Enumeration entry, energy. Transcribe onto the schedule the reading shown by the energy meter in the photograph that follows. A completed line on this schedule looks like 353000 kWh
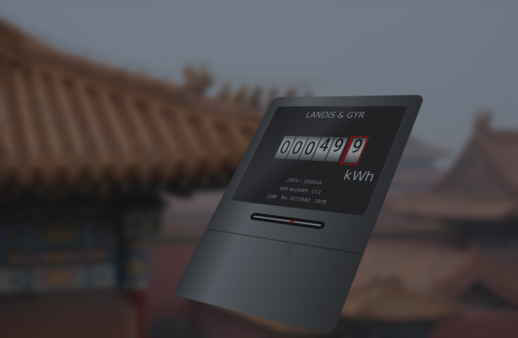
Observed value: 49.9 kWh
